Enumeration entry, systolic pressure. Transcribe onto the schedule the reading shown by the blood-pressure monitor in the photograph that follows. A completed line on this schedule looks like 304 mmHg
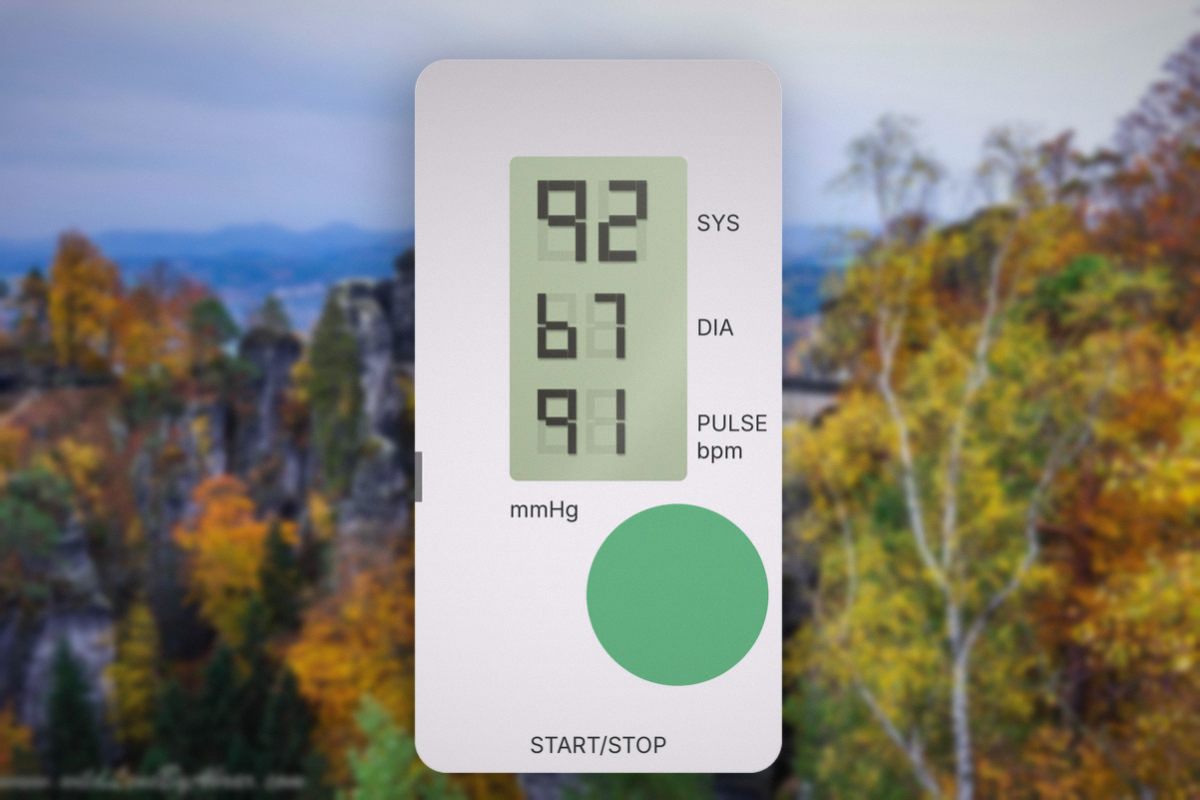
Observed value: 92 mmHg
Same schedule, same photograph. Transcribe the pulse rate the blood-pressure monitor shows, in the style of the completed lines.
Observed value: 91 bpm
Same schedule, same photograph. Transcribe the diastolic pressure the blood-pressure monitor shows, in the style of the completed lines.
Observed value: 67 mmHg
